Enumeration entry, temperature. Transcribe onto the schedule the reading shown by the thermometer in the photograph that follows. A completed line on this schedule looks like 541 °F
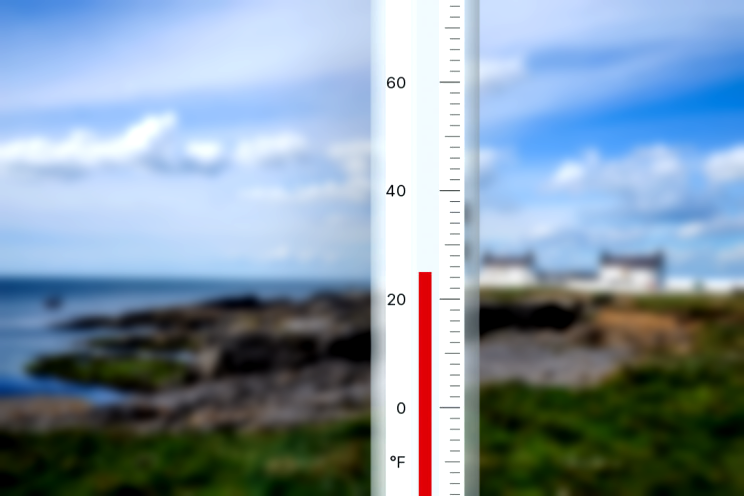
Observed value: 25 °F
